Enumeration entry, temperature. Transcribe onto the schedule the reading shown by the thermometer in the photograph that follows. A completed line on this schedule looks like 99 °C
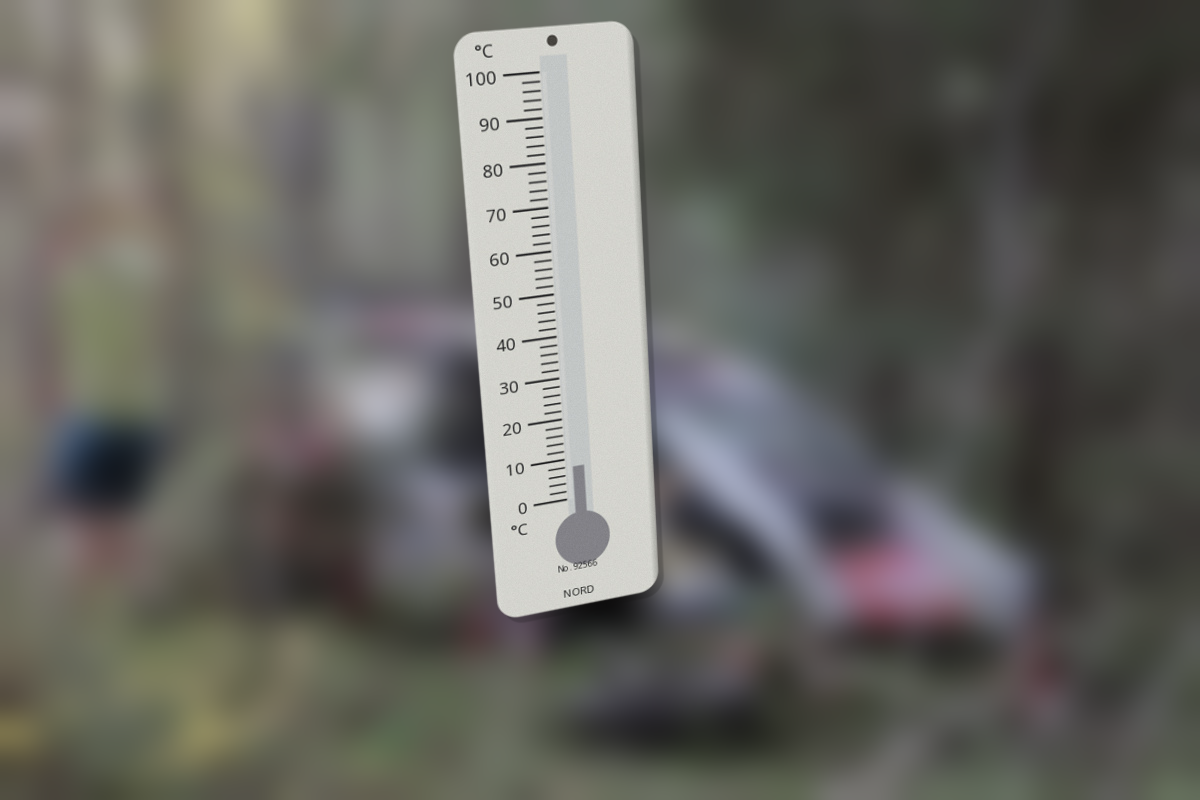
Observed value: 8 °C
